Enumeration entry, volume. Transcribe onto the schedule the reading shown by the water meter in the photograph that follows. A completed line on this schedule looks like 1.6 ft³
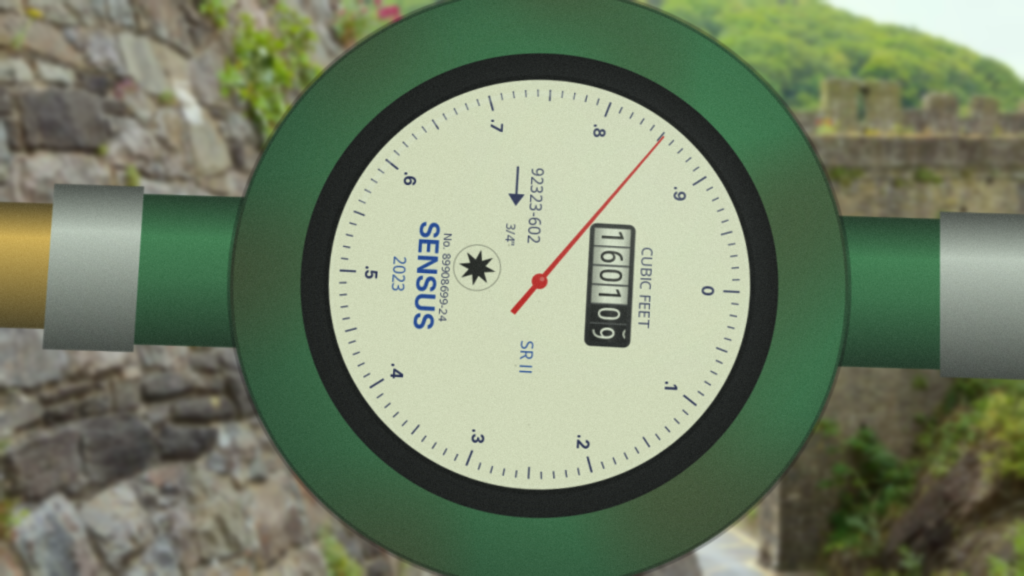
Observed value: 160108.85 ft³
